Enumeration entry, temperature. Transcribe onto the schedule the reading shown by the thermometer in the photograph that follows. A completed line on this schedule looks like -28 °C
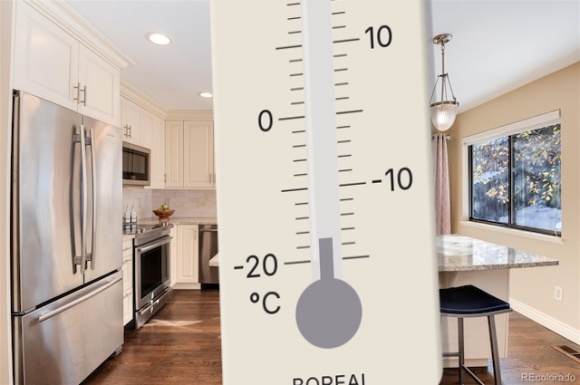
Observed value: -17 °C
